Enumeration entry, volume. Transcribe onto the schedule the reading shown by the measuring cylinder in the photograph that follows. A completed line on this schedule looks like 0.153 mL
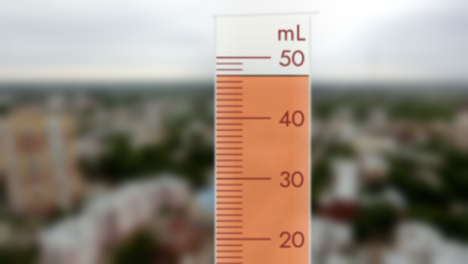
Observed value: 47 mL
